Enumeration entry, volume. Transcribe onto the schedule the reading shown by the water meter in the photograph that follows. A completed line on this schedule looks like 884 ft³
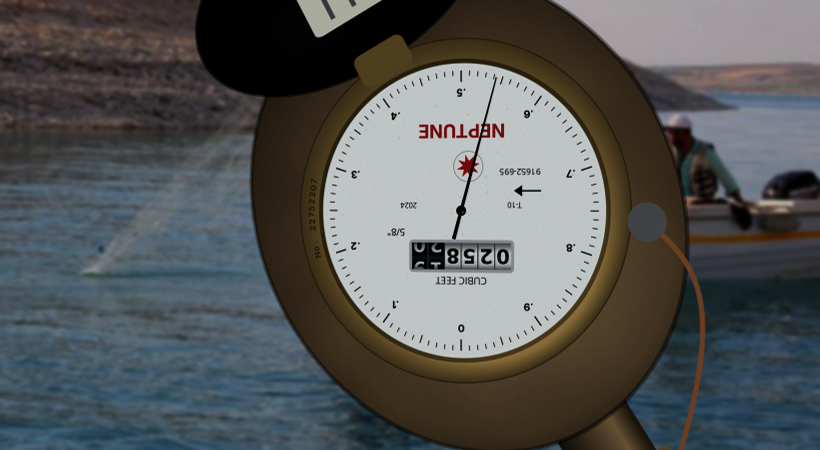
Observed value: 25819.54 ft³
